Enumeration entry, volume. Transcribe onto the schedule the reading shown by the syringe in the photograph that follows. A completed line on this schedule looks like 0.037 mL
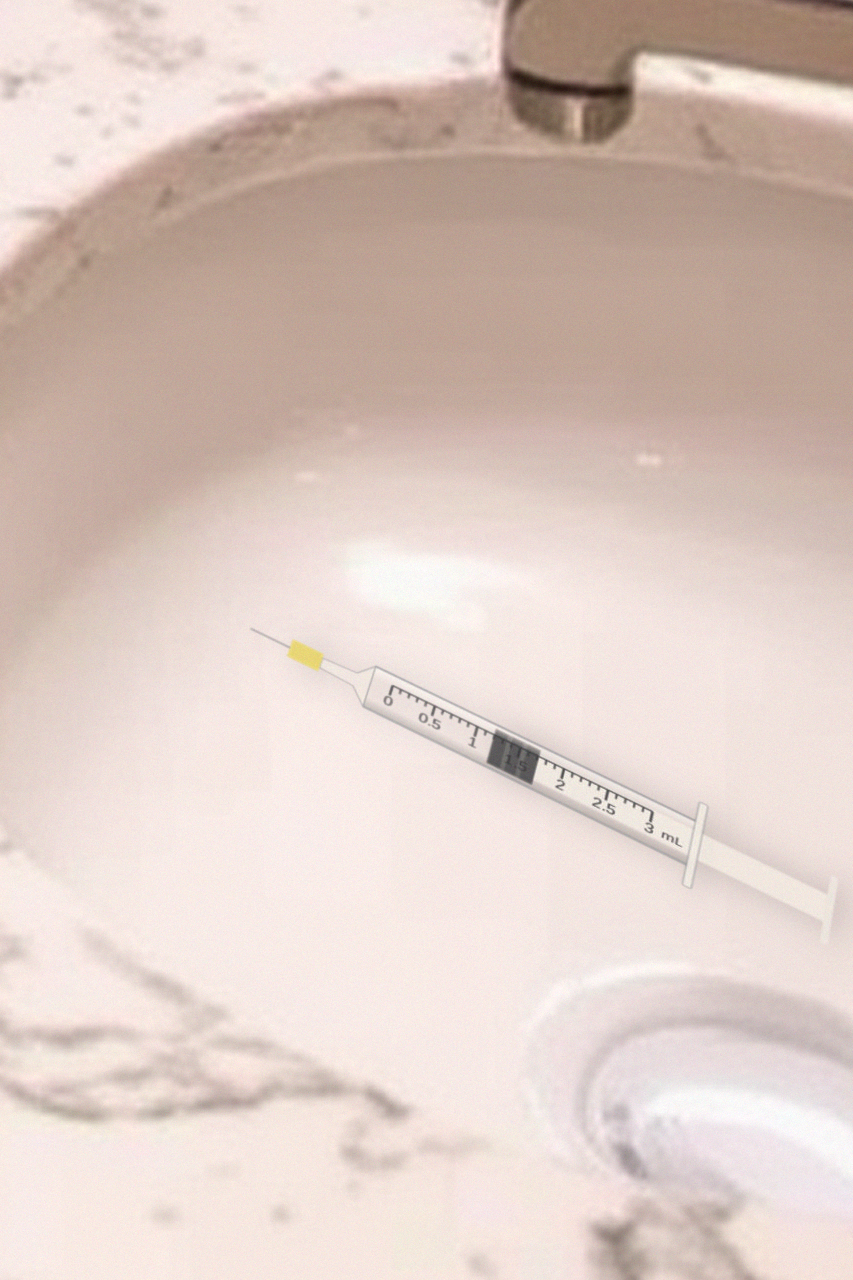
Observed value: 1.2 mL
